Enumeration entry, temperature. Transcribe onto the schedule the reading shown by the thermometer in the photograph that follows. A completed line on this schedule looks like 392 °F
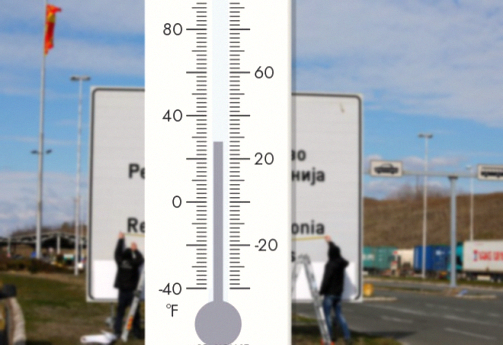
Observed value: 28 °F
